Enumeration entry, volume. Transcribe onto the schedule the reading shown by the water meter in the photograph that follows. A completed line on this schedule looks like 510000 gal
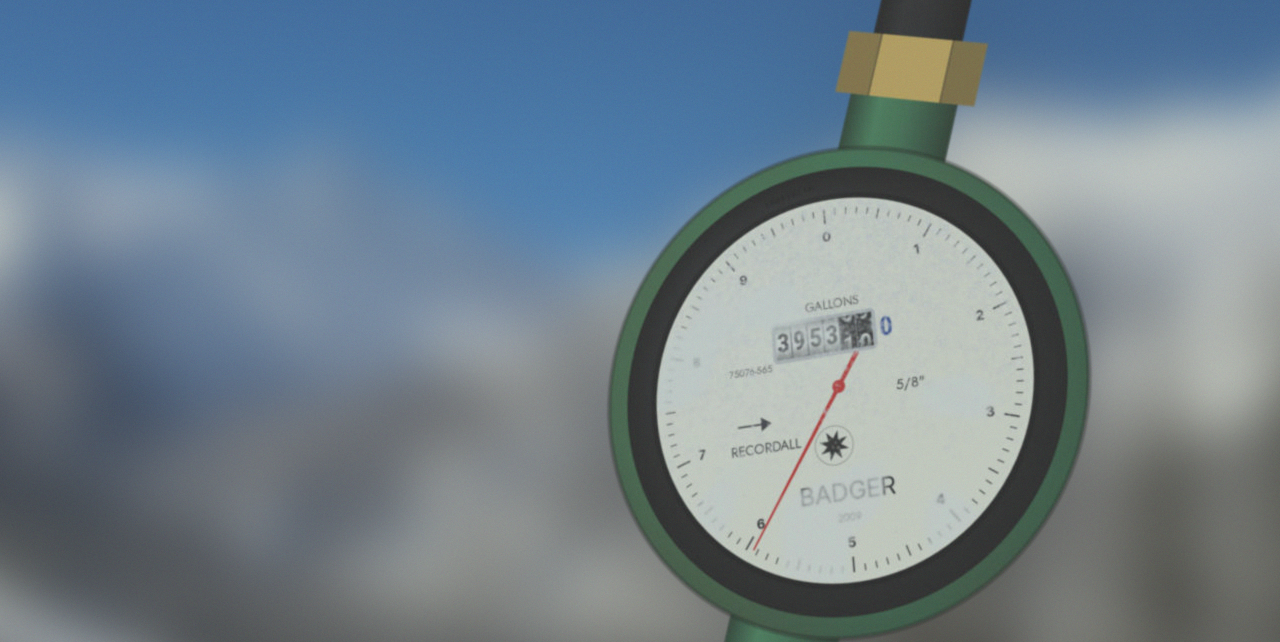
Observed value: 3953095.9 gal
